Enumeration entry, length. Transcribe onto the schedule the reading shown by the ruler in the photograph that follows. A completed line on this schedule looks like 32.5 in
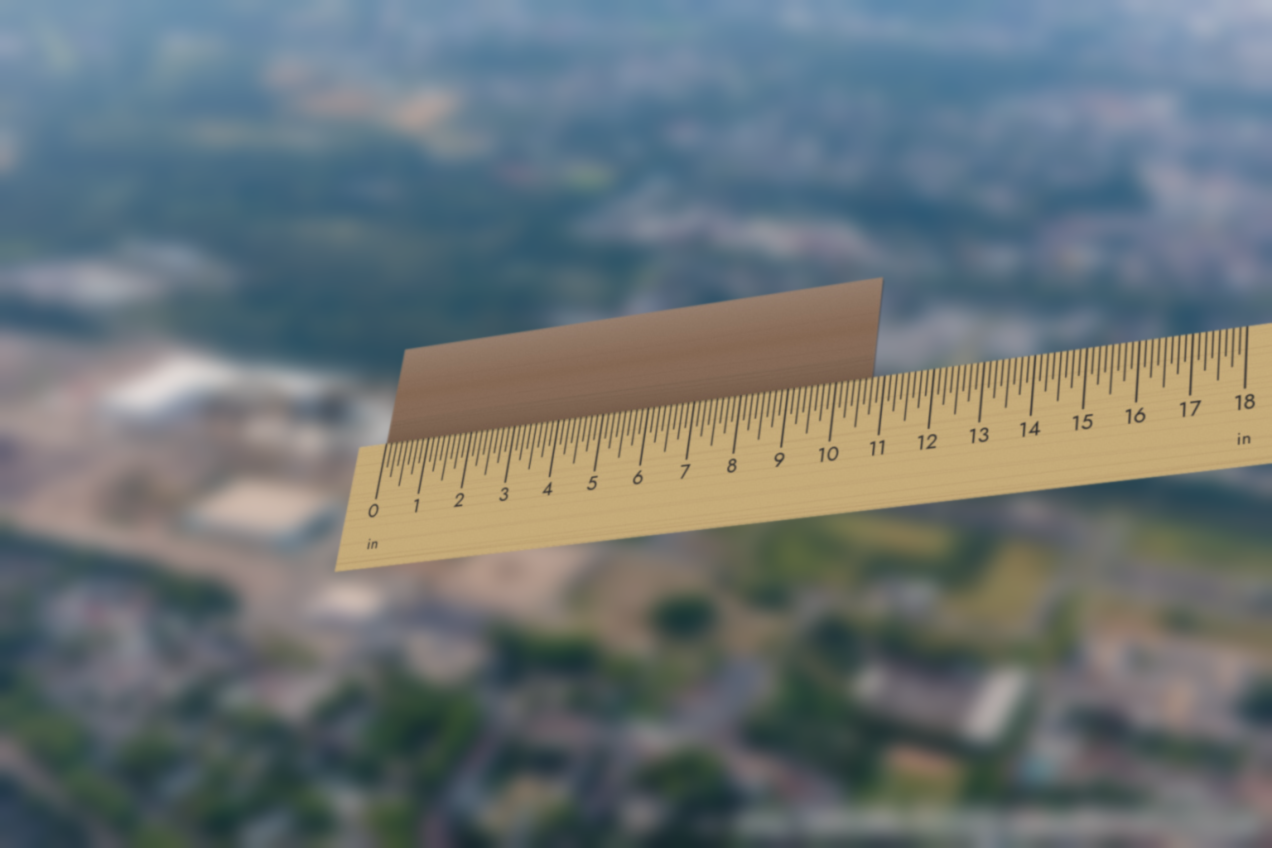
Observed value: 10.75 in
